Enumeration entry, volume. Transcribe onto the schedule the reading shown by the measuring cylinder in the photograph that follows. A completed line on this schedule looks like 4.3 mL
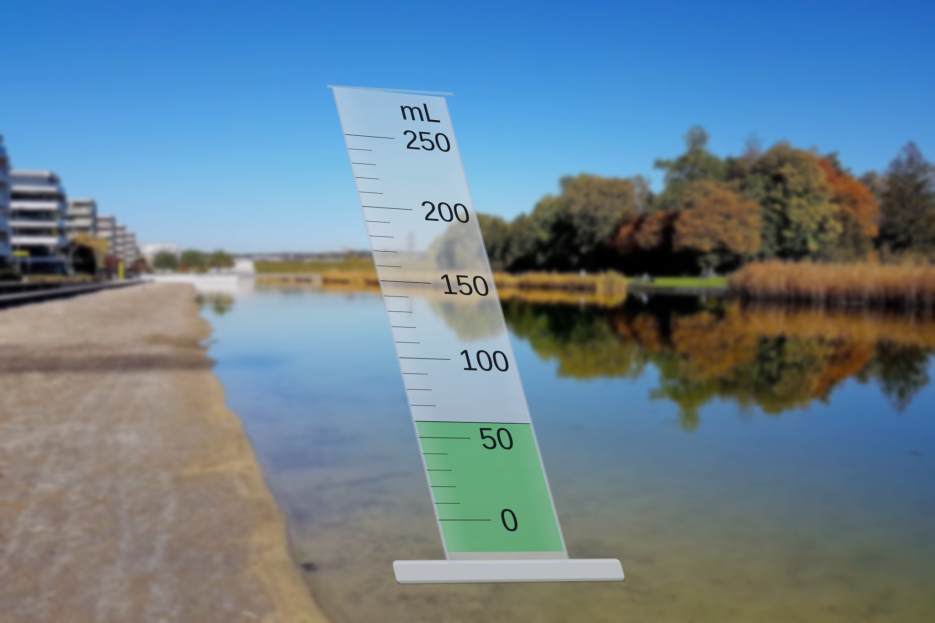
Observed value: 60 mL
